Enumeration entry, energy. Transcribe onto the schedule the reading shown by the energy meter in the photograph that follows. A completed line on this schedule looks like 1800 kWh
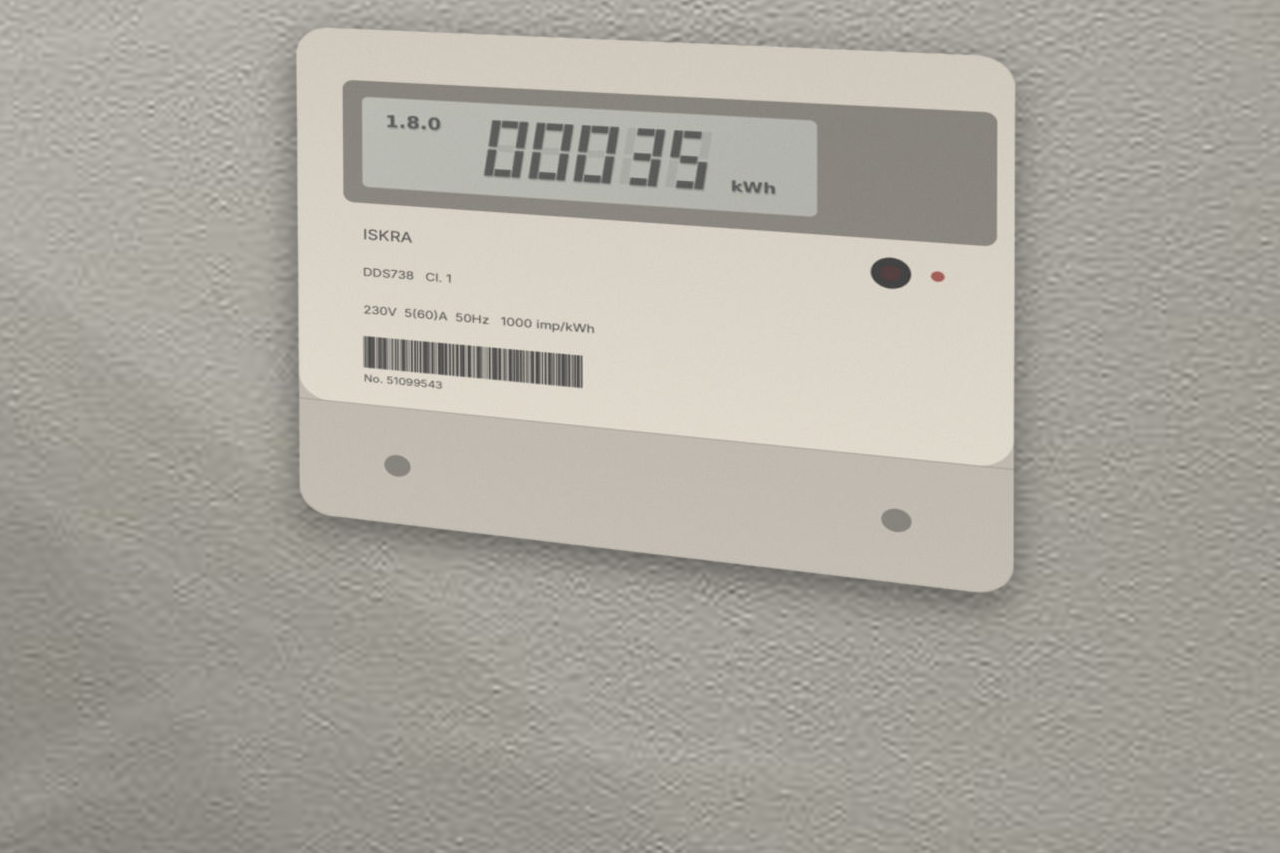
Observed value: 35 kWh
